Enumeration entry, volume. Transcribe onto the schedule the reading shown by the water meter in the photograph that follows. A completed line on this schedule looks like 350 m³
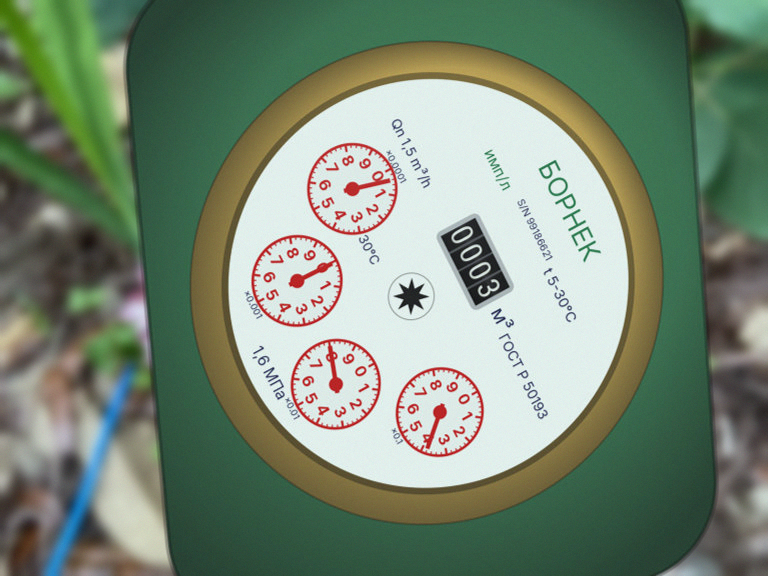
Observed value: 3.3800 m³
